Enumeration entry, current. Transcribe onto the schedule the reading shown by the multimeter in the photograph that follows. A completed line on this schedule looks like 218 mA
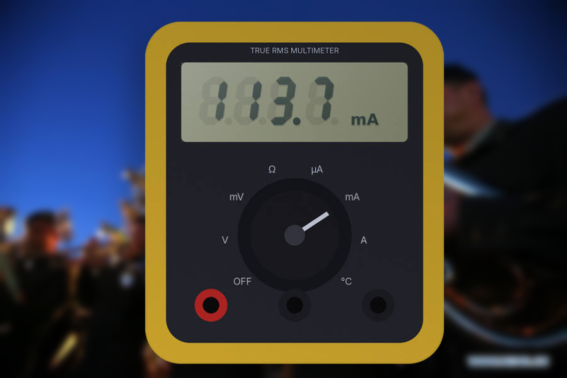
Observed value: 113.7 mA
